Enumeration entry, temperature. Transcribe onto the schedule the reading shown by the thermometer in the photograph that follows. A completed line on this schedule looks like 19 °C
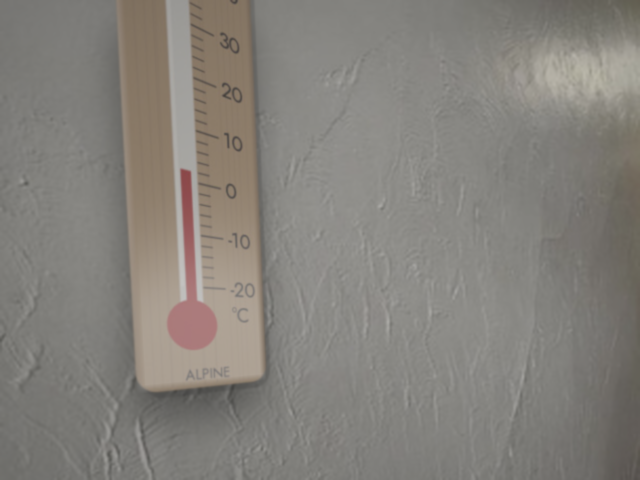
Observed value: 2 °C
